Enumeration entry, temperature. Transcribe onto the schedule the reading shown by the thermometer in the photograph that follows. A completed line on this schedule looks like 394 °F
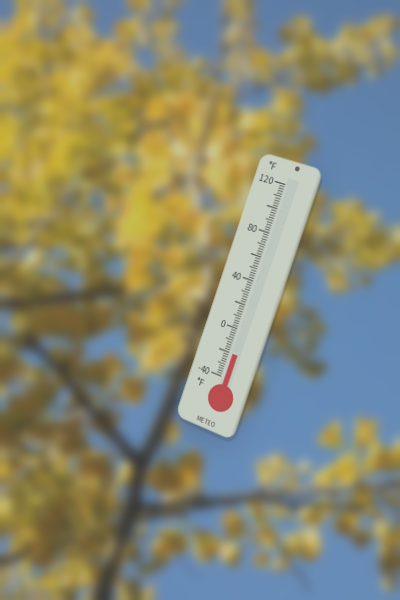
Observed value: -20 °F
